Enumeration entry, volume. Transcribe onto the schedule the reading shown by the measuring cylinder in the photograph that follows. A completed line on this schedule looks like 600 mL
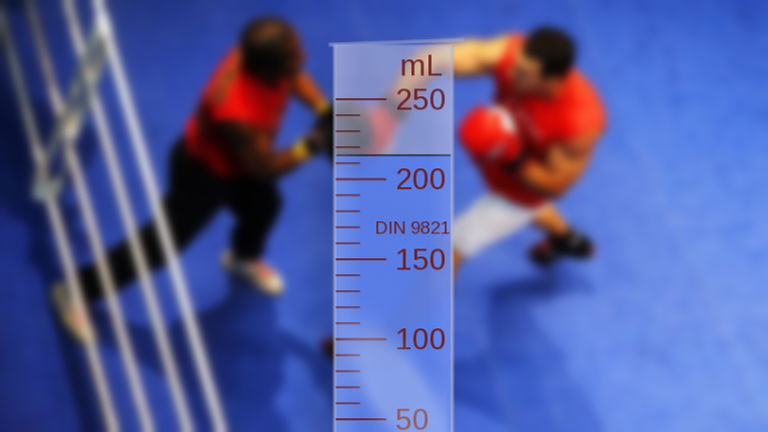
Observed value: 215 mL
